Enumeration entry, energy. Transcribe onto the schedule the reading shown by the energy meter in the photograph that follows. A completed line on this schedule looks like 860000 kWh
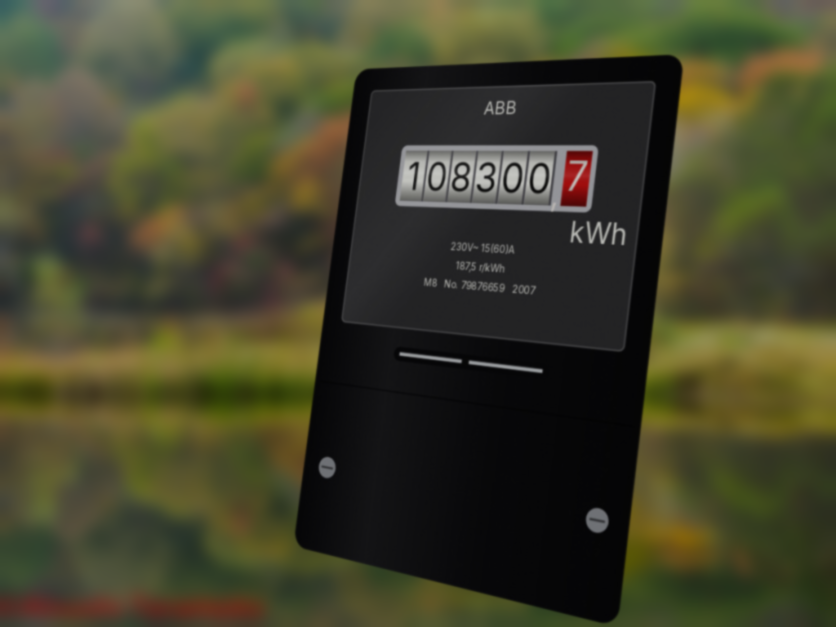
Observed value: 108300.7 kWh
